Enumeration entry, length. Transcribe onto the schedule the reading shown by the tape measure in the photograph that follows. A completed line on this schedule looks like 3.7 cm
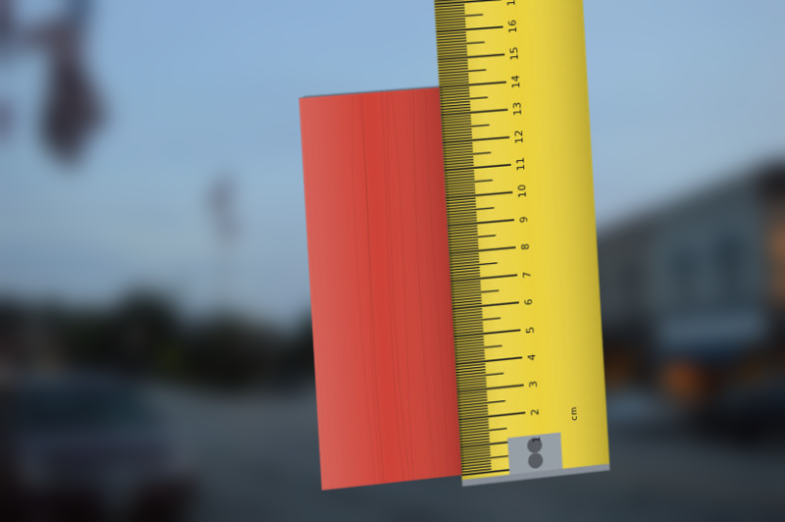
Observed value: 14 cm
